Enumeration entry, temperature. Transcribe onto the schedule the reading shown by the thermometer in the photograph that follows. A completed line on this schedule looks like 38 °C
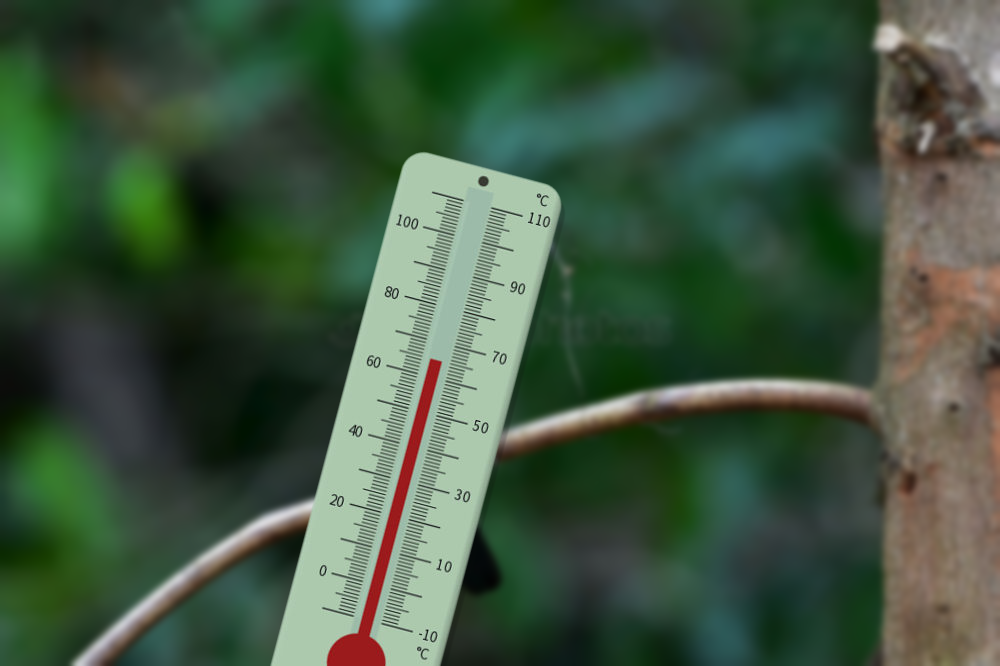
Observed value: 65 °C
